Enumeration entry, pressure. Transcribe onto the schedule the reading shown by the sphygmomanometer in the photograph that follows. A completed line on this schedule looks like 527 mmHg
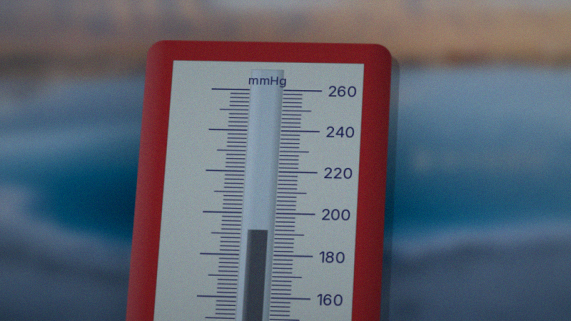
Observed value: 192 mmHg
